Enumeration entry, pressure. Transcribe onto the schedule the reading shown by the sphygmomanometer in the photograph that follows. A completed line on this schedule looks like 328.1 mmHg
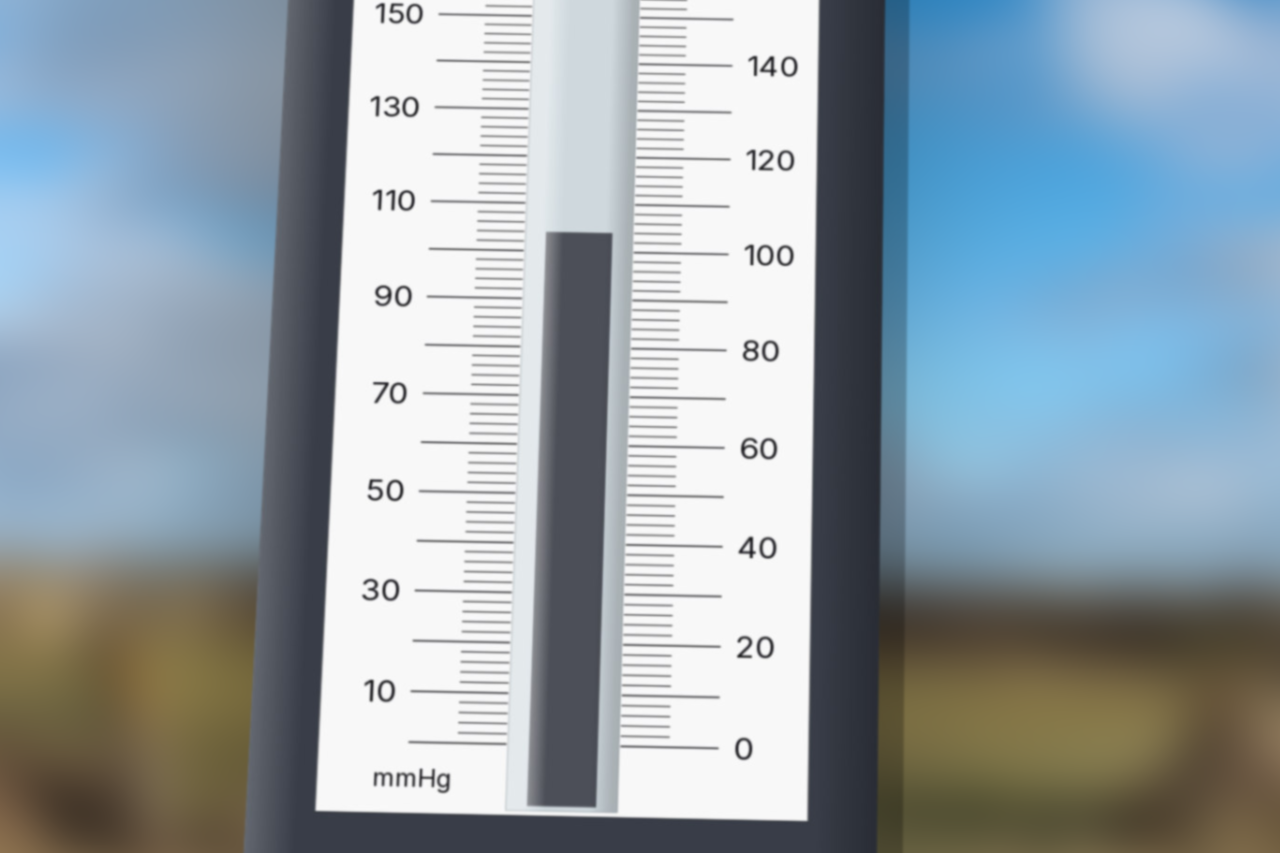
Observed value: 104 mmHg
